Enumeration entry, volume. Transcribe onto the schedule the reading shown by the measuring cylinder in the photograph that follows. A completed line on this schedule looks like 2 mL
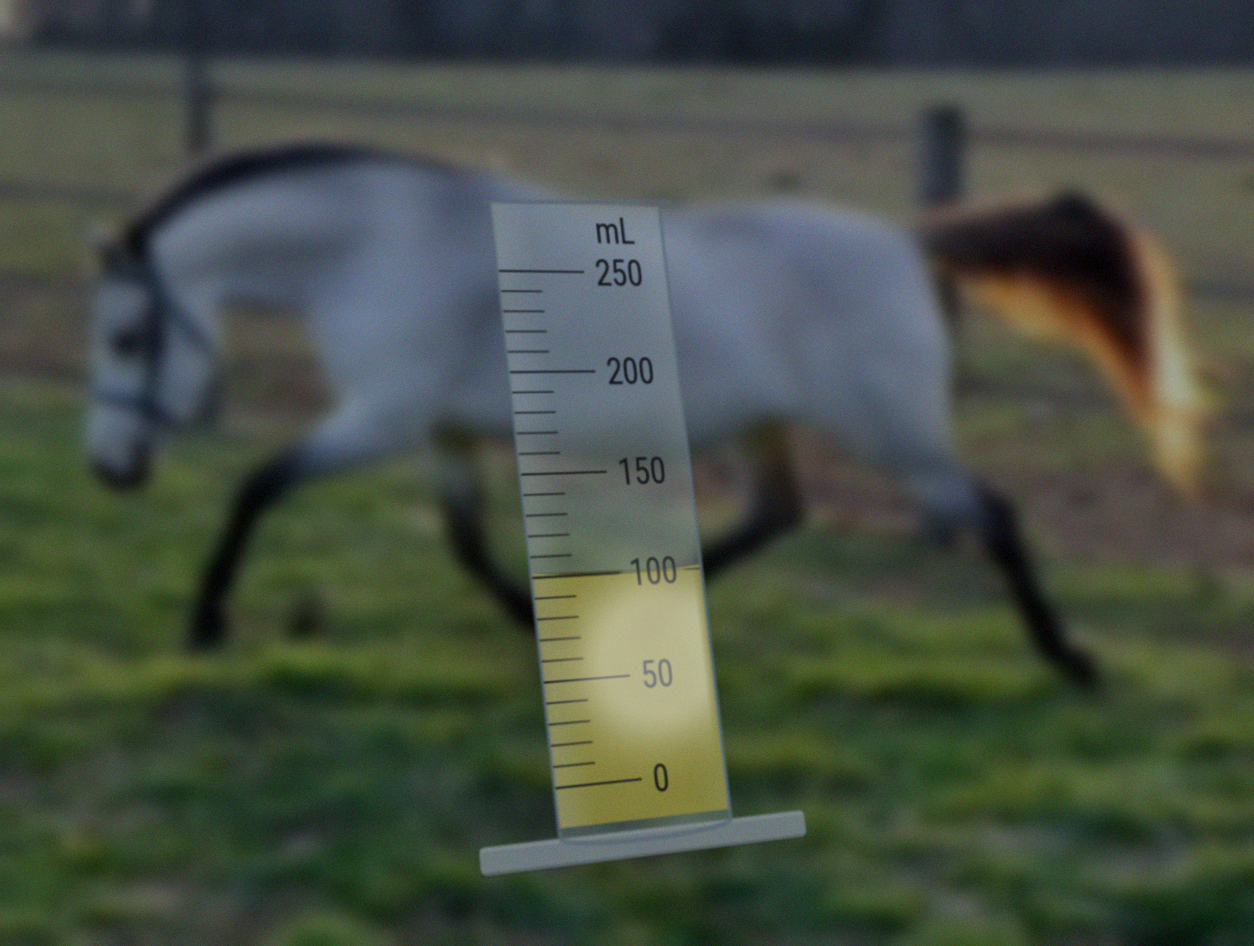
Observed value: 100 mL
